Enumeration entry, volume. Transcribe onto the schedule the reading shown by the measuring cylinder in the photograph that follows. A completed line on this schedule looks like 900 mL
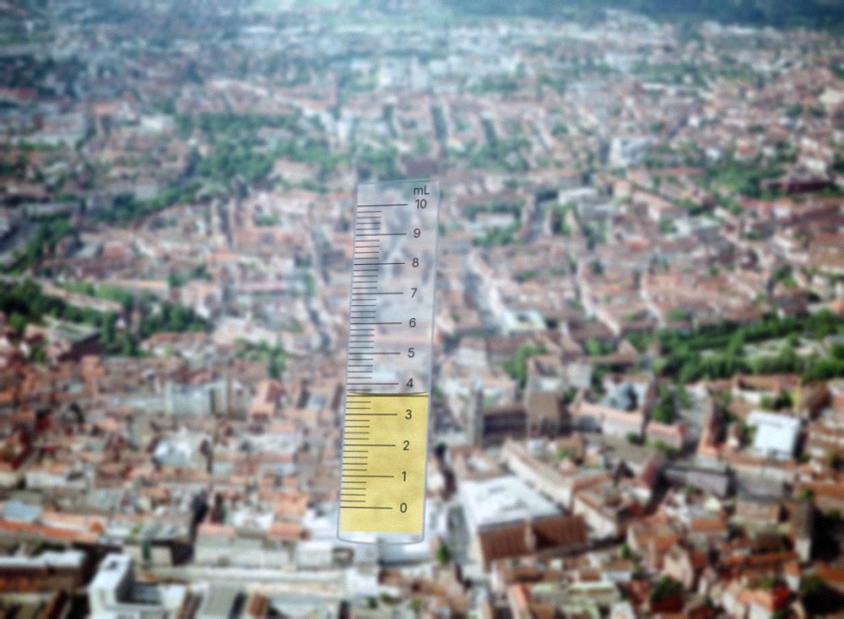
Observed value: 3.6 mL
